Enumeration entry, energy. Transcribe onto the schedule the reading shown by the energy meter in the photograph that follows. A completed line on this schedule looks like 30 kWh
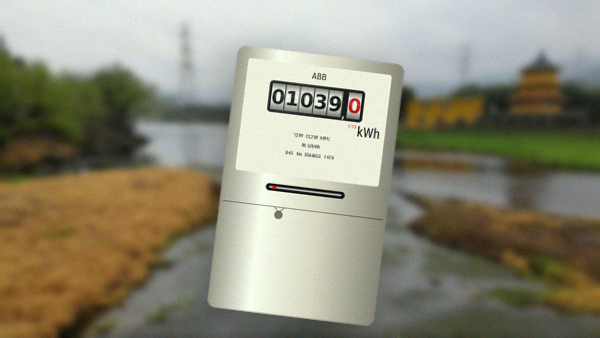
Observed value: 1039.0 kWh
